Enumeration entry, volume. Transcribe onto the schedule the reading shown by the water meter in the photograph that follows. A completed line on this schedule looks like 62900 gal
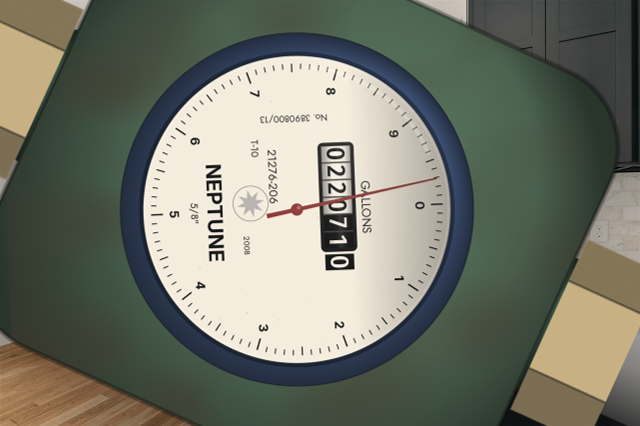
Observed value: 220709.7 gal
